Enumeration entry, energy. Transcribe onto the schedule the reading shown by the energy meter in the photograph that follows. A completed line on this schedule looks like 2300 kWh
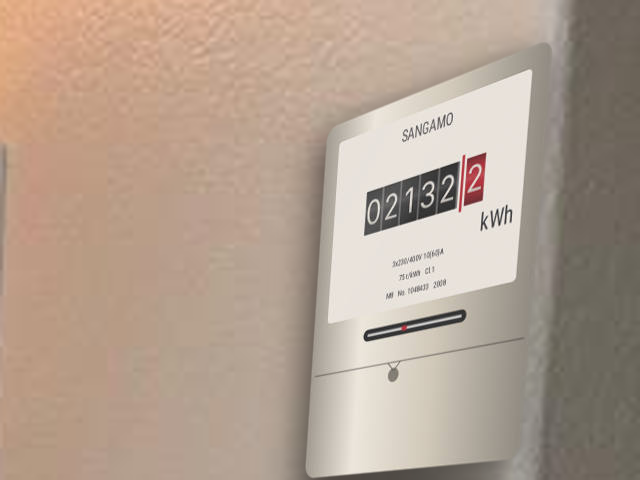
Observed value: 2132.2 kWh
